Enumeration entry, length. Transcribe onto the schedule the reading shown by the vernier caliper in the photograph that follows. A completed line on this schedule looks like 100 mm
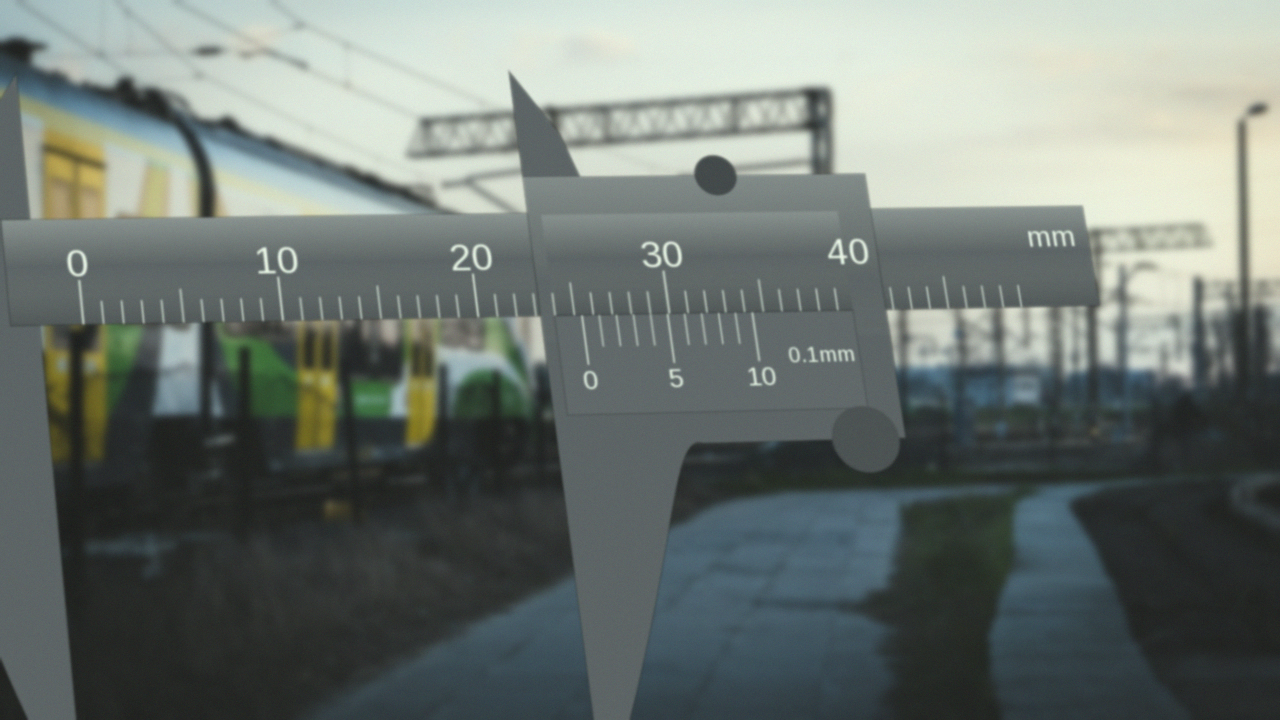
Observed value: 25.4 mm
